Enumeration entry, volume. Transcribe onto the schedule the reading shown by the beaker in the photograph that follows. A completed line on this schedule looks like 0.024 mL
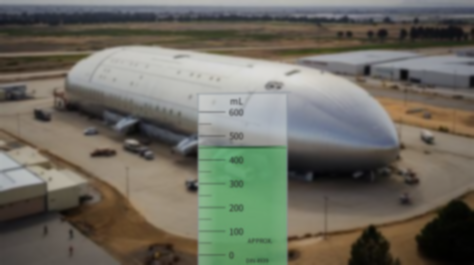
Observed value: 450 mL
